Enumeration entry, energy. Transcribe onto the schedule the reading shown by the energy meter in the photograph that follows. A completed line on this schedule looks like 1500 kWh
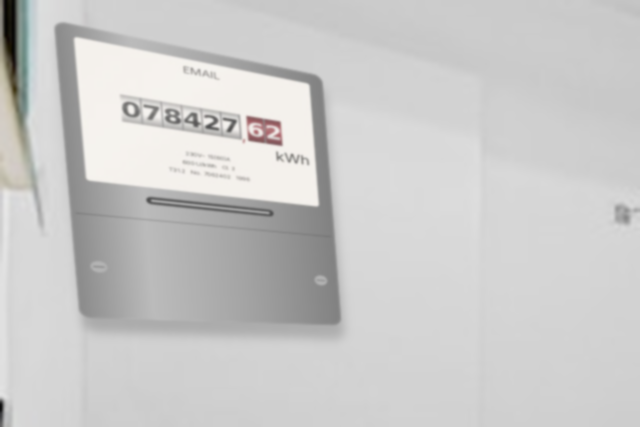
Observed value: 78427.62 kWh
